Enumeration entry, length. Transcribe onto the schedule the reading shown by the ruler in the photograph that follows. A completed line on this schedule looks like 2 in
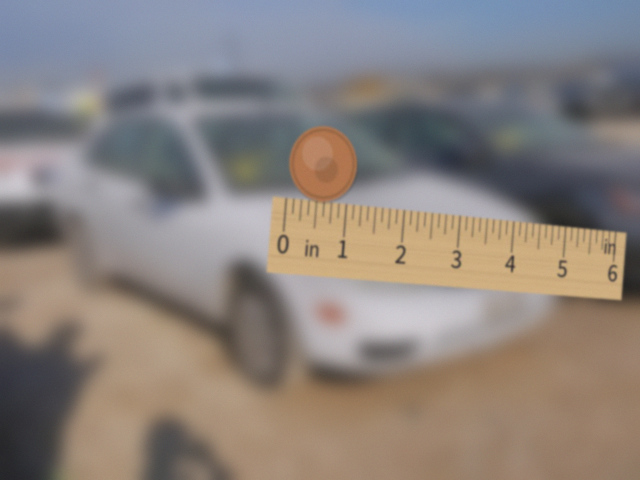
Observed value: 1.125 in
